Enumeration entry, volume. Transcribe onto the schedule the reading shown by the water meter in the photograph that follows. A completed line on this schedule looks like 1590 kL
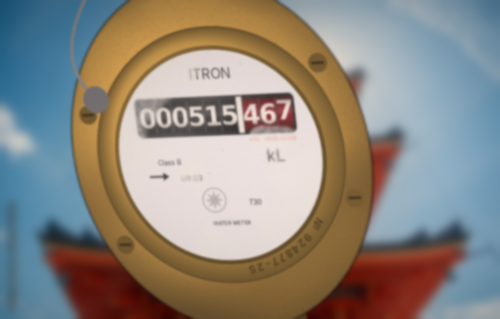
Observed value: 515.467 kL
